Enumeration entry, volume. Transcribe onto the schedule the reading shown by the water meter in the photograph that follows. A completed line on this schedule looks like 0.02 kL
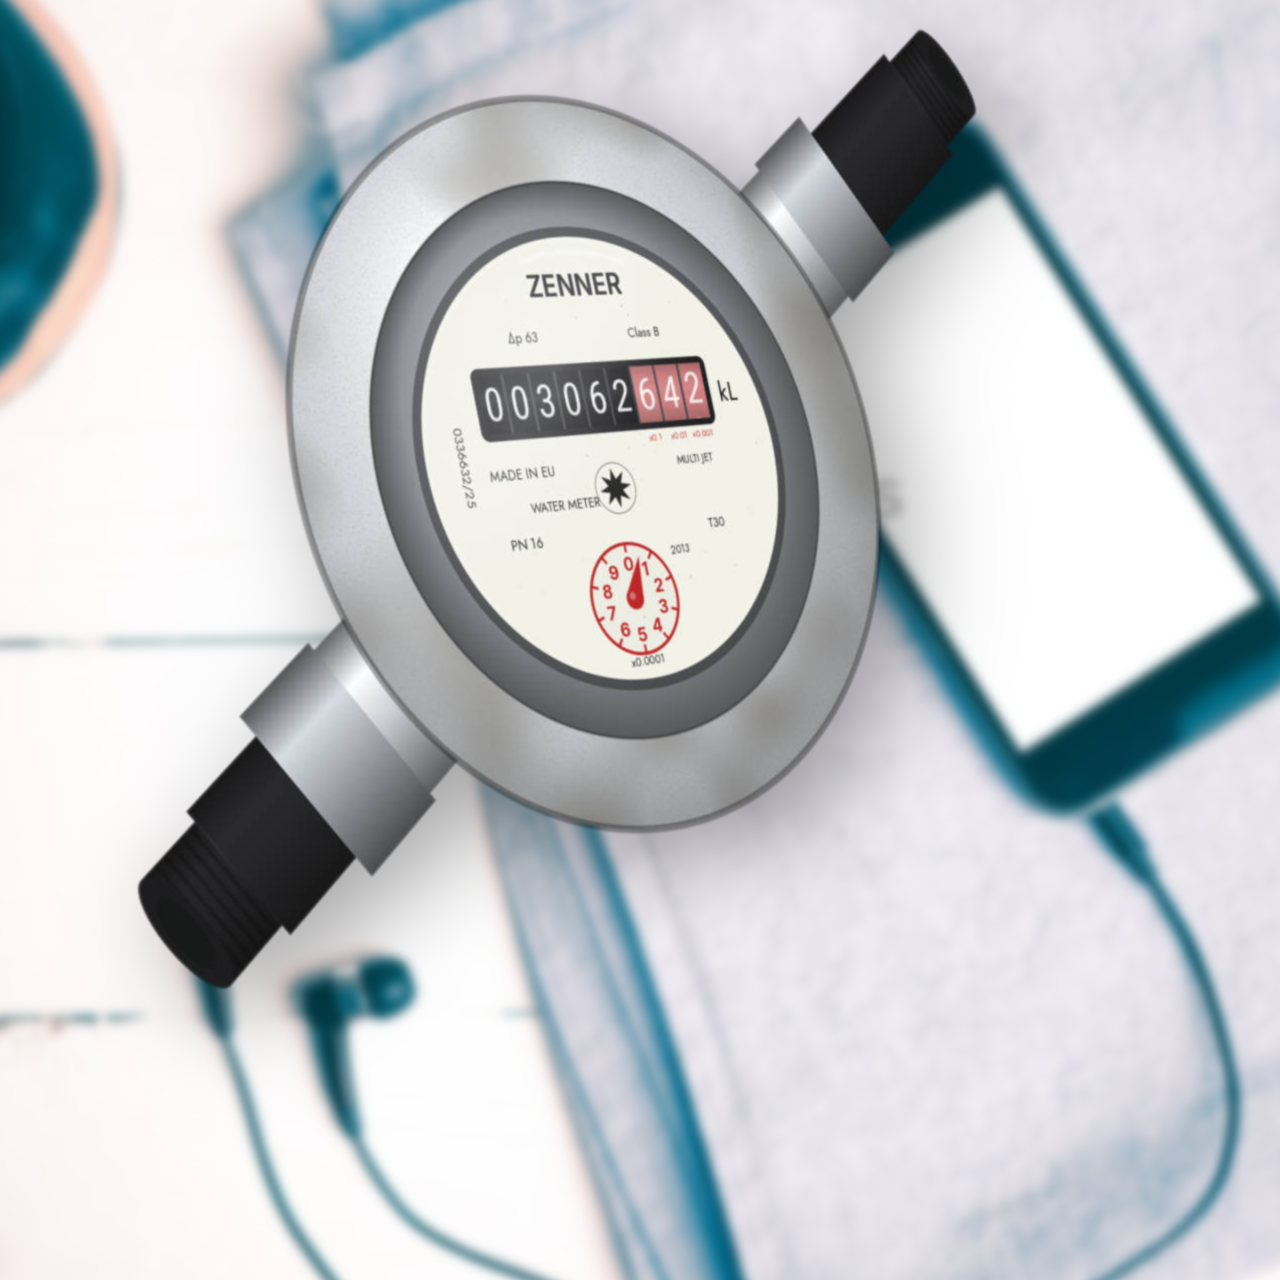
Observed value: 3062.6420 kL
